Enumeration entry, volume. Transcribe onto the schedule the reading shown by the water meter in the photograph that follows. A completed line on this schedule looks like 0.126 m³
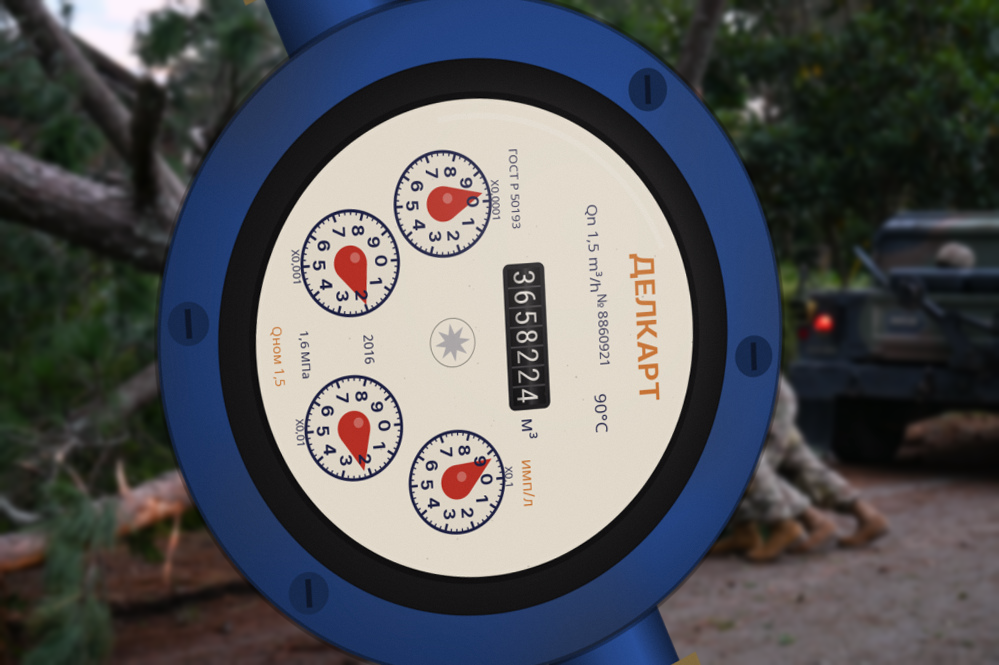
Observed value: 3658223.9219 m³
